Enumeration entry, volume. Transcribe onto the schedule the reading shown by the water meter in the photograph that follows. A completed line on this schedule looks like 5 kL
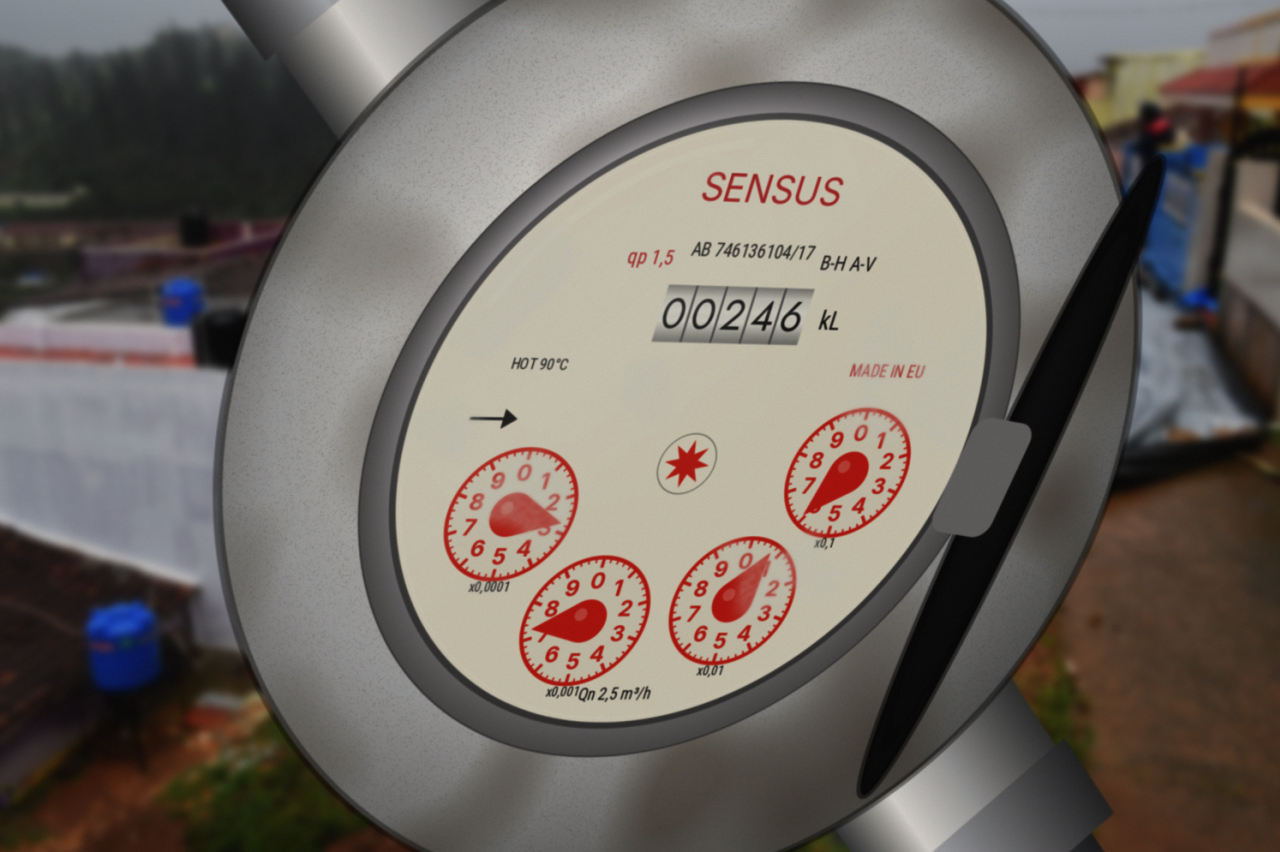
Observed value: 246.6072 kL
